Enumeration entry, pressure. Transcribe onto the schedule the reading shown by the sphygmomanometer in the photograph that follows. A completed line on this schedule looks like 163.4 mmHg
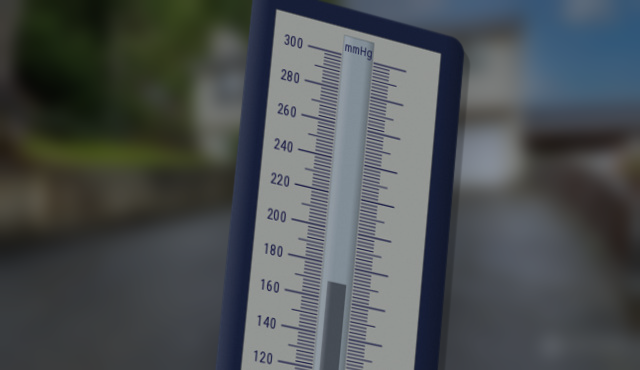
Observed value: 170 mmHg
